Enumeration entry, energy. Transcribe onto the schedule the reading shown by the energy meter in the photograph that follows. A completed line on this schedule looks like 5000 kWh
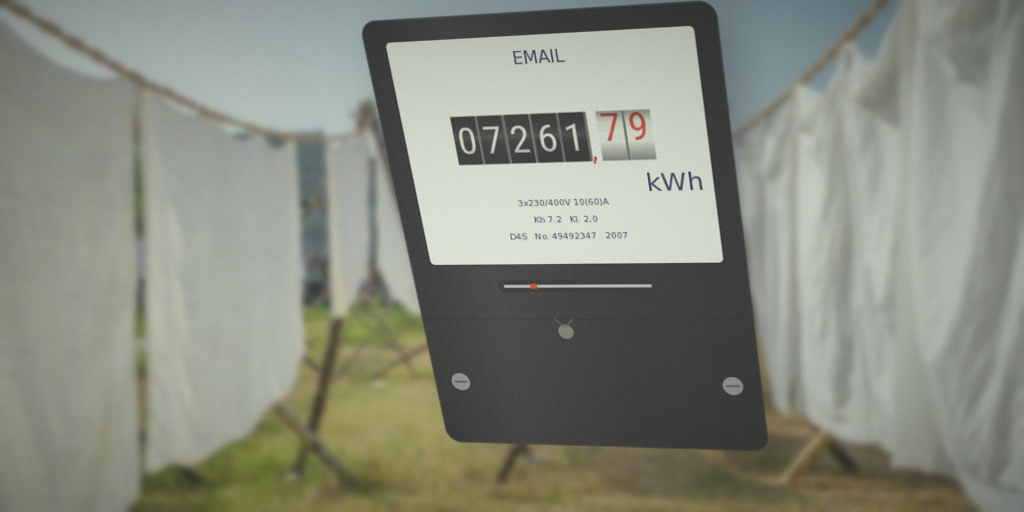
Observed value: 7261.79 kWh
